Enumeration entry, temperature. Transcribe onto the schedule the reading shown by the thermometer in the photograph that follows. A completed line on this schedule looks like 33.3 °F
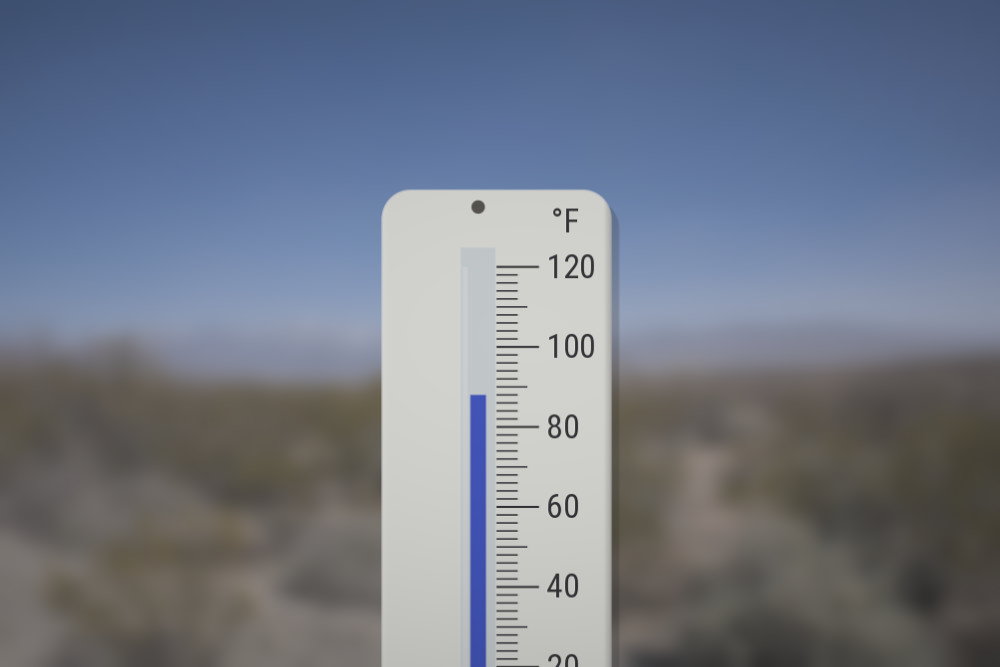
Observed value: 88 °F
